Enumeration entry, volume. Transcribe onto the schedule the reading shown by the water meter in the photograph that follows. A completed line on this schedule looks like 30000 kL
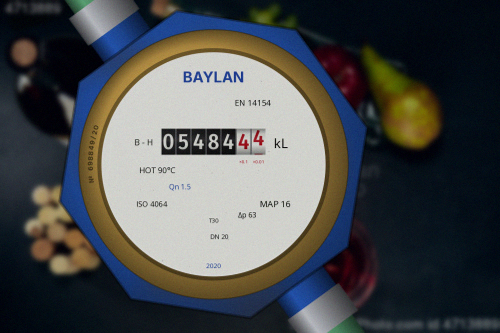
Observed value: 5484.44 kL
